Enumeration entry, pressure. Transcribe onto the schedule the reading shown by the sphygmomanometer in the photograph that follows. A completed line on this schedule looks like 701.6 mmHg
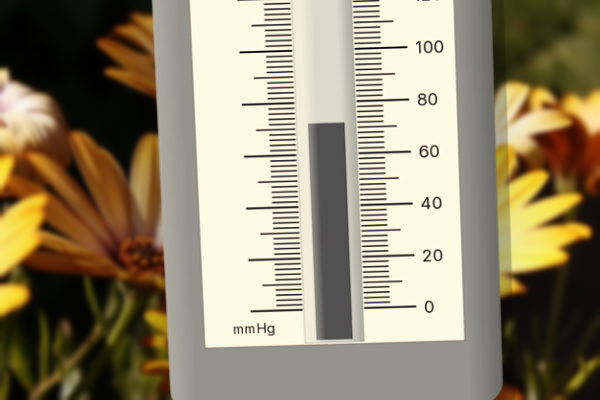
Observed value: 72 mmHg
